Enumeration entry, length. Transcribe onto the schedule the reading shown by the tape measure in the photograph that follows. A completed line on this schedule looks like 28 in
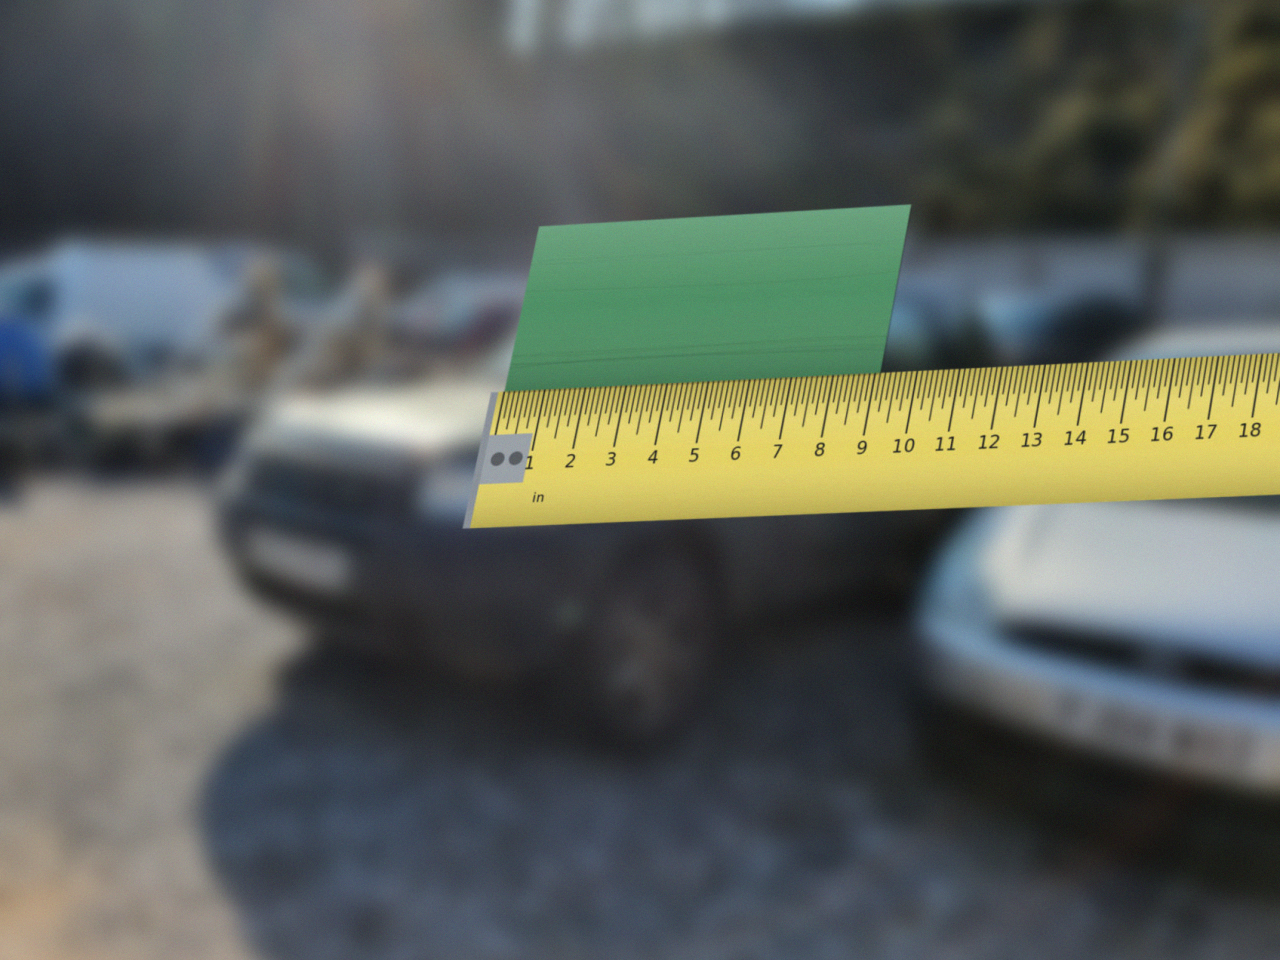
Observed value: 9.125 in
